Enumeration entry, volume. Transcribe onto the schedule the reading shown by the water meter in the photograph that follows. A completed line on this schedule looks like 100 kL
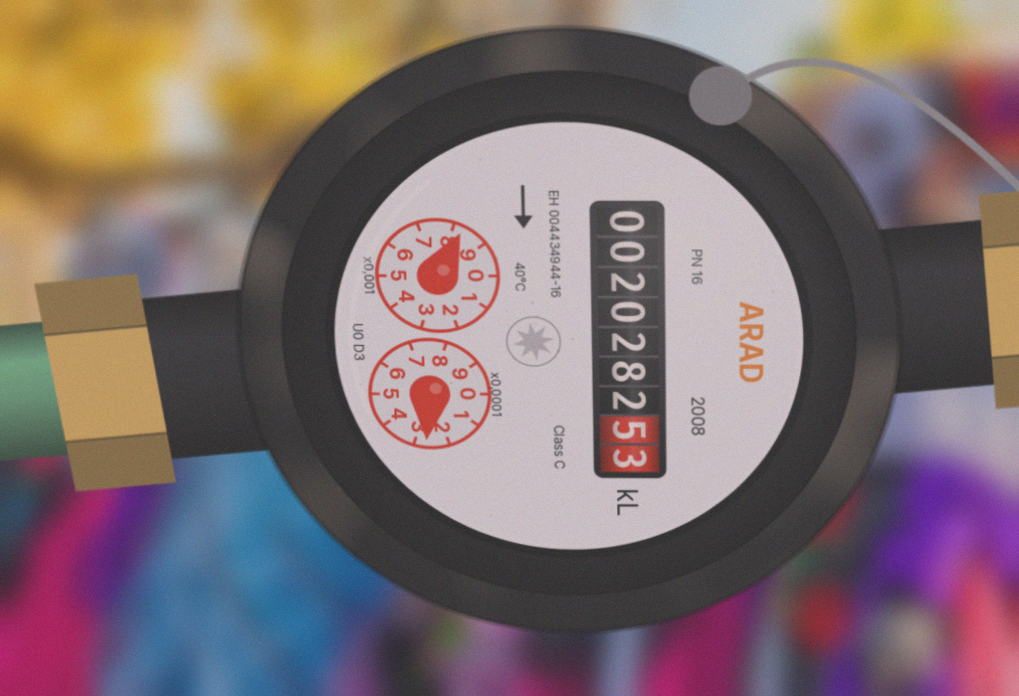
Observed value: 20282.5382 kL
